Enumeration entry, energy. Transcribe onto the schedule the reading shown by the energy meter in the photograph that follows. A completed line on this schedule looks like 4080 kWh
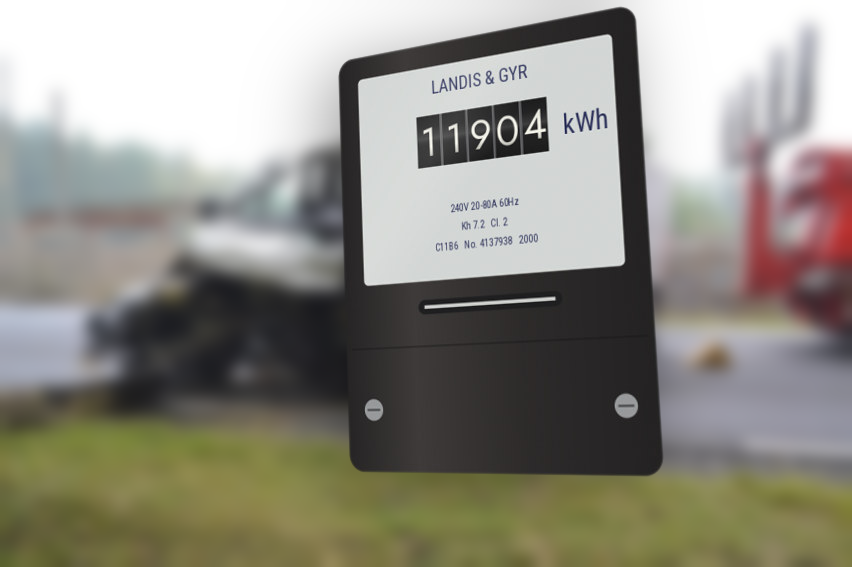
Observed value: 11904 kWh
